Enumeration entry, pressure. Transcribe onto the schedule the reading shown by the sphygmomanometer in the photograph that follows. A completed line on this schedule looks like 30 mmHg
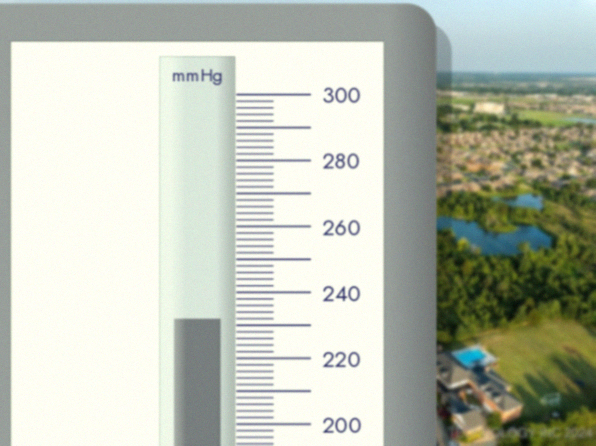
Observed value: 232 mmHg
